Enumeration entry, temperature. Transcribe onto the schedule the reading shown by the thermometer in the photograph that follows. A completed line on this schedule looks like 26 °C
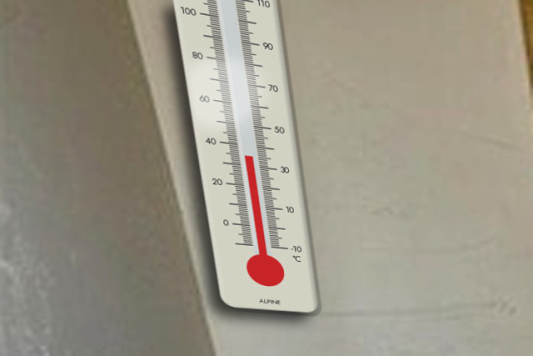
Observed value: 35 °C
